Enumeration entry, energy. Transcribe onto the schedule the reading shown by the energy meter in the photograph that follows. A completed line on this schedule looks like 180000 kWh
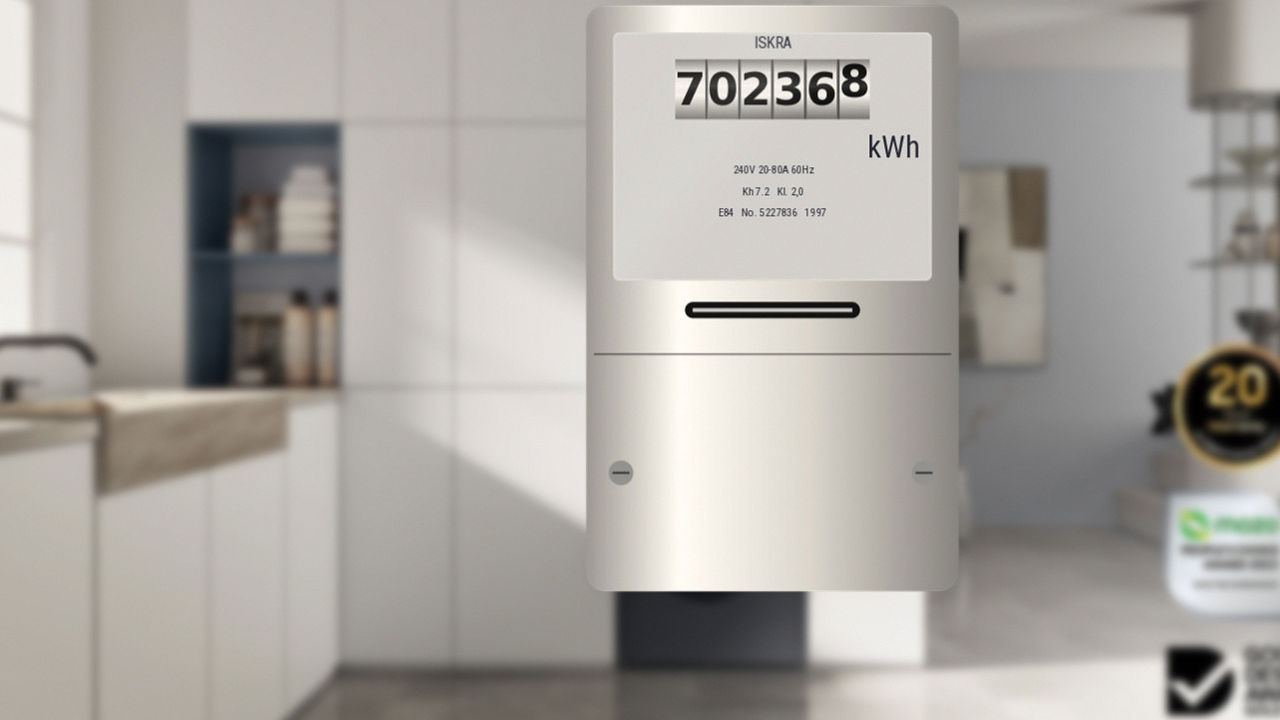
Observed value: 702368 kWh
